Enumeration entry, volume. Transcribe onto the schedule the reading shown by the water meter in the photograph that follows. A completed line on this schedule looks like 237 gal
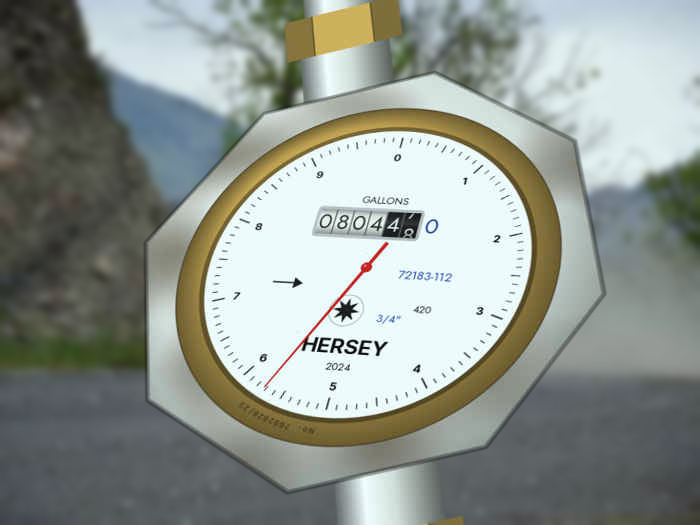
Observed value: 804475.7 gal
